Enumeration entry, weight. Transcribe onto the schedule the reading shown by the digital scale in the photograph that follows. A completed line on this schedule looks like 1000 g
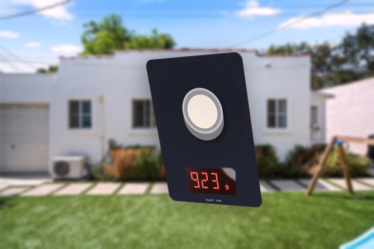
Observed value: 923 g
